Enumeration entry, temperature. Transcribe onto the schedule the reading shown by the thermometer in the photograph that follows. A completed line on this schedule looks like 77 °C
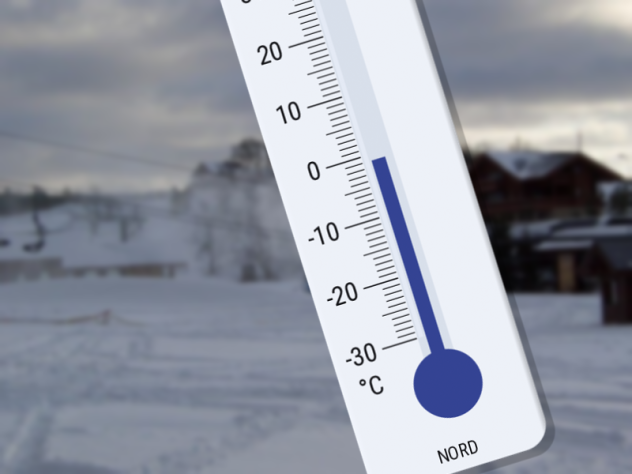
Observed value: -1 °C
